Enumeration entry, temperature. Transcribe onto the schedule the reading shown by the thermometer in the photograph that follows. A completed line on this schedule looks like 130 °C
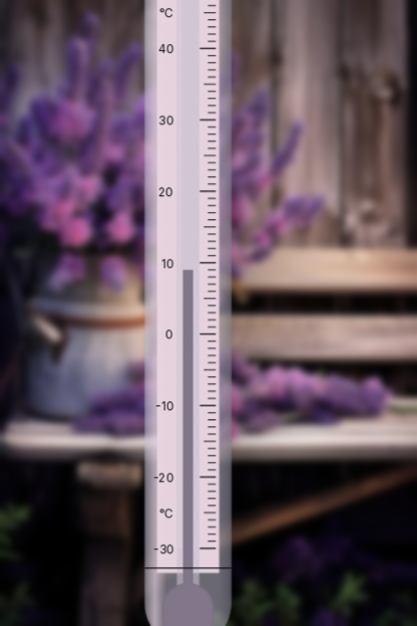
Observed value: 9 °C
